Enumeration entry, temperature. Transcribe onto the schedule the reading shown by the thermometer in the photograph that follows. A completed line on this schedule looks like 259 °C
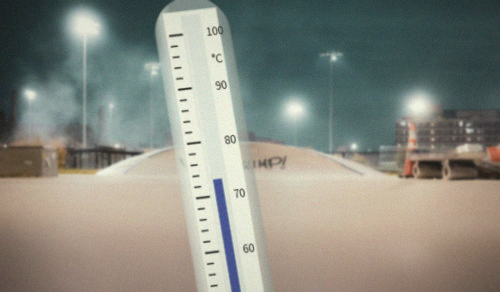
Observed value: 73 °C
